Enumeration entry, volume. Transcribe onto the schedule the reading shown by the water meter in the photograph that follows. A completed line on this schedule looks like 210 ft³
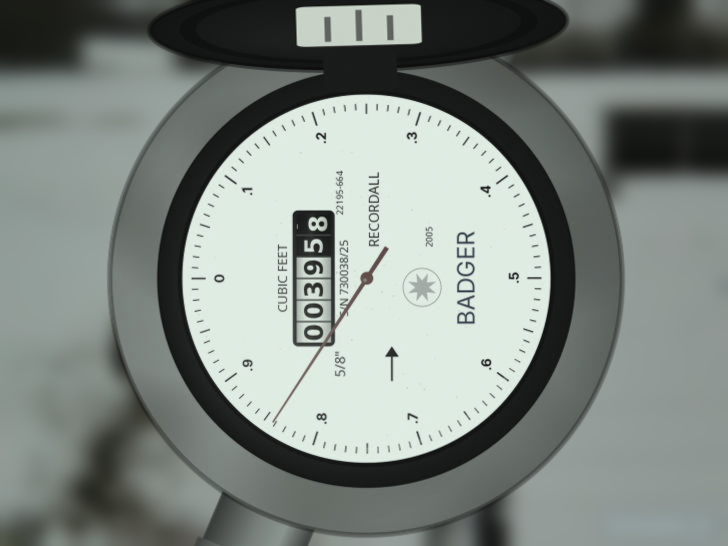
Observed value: 3957.84 ft³
